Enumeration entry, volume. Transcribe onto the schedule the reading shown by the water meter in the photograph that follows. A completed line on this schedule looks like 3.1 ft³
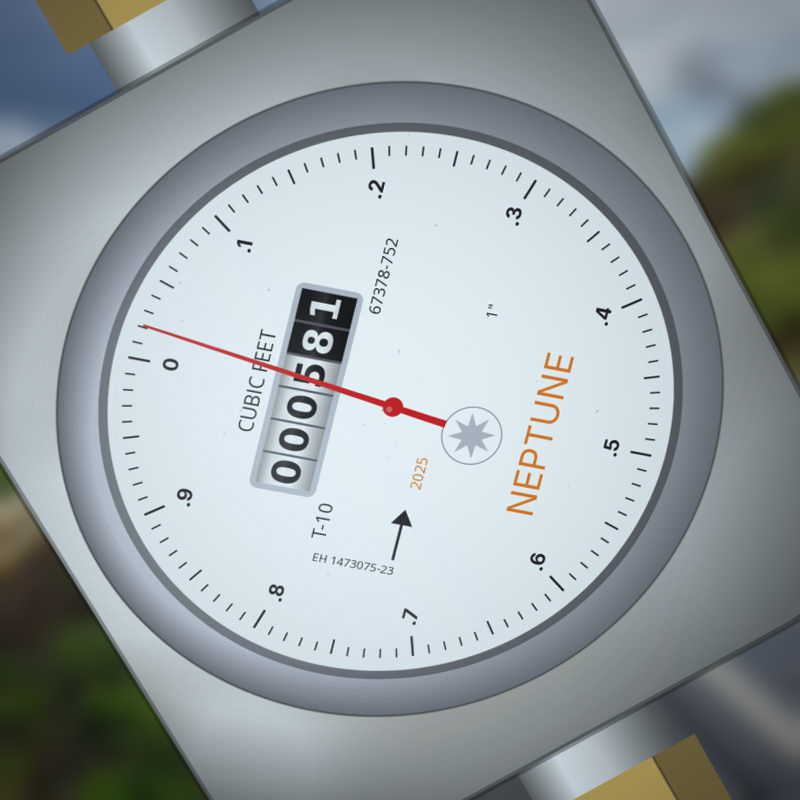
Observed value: 581.02 ft³
